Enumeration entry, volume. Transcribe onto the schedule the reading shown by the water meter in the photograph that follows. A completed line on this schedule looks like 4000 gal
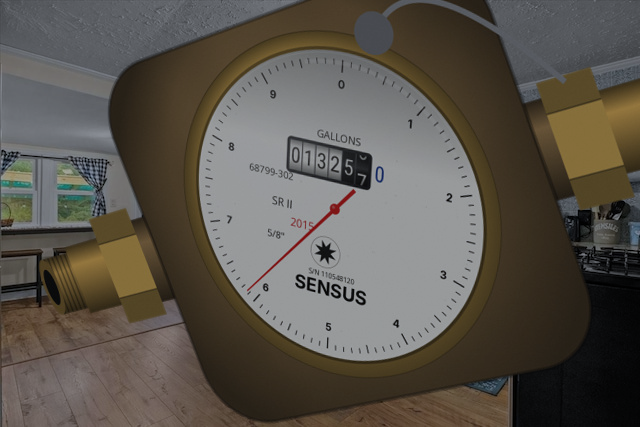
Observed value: 132566.1 gal
